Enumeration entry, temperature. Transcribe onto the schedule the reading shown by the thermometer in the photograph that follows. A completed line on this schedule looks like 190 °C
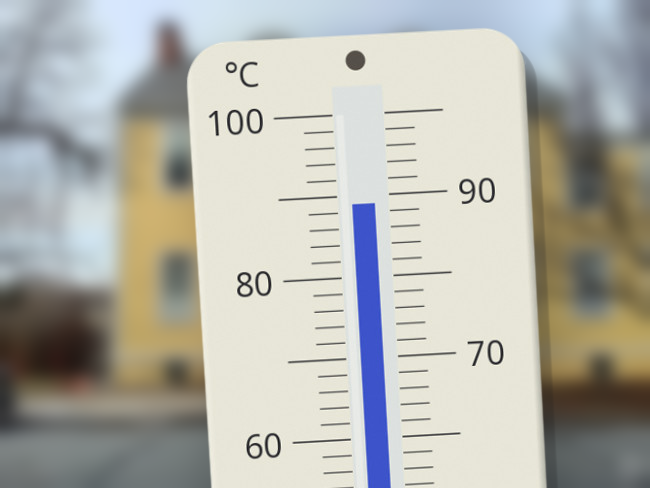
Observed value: 89 °C
